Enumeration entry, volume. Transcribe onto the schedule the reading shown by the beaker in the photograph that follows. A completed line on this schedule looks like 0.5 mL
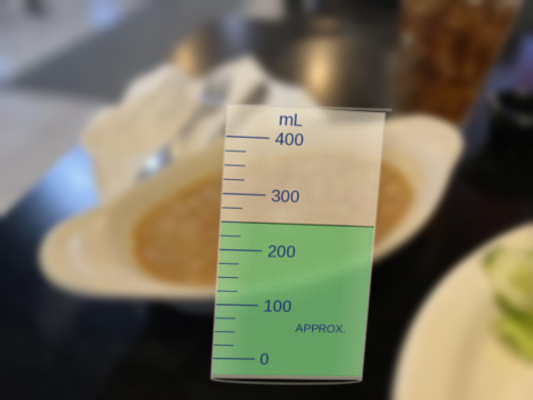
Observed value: 250 mL
